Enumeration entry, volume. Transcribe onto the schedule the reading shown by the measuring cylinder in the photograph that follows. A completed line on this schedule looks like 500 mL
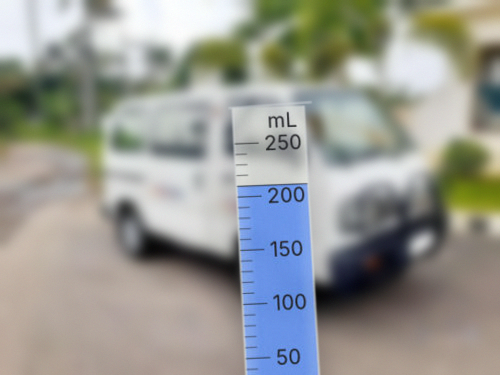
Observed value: 210 mL
